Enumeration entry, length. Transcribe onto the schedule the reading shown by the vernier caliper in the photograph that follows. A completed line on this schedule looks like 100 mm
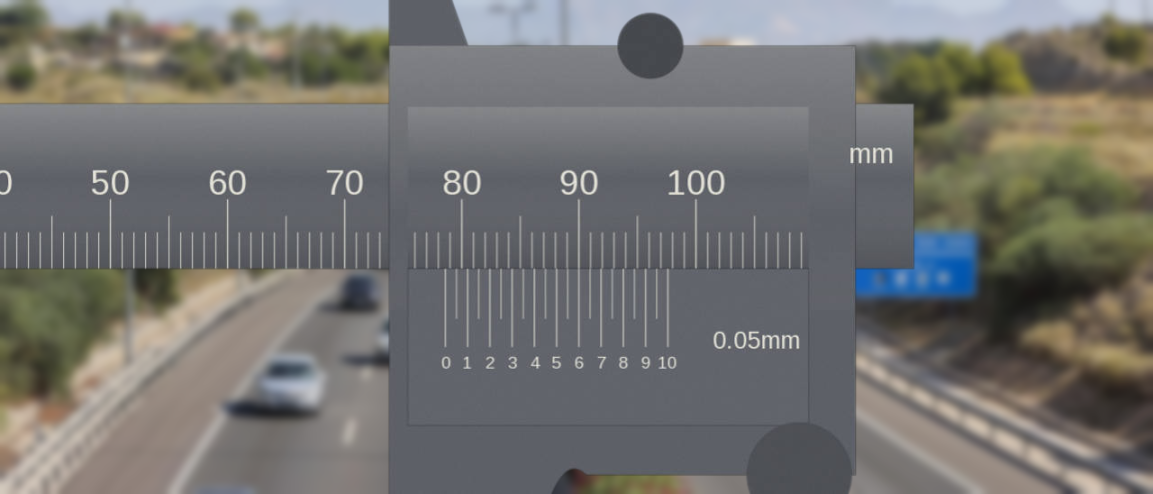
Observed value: 78.6 mm
